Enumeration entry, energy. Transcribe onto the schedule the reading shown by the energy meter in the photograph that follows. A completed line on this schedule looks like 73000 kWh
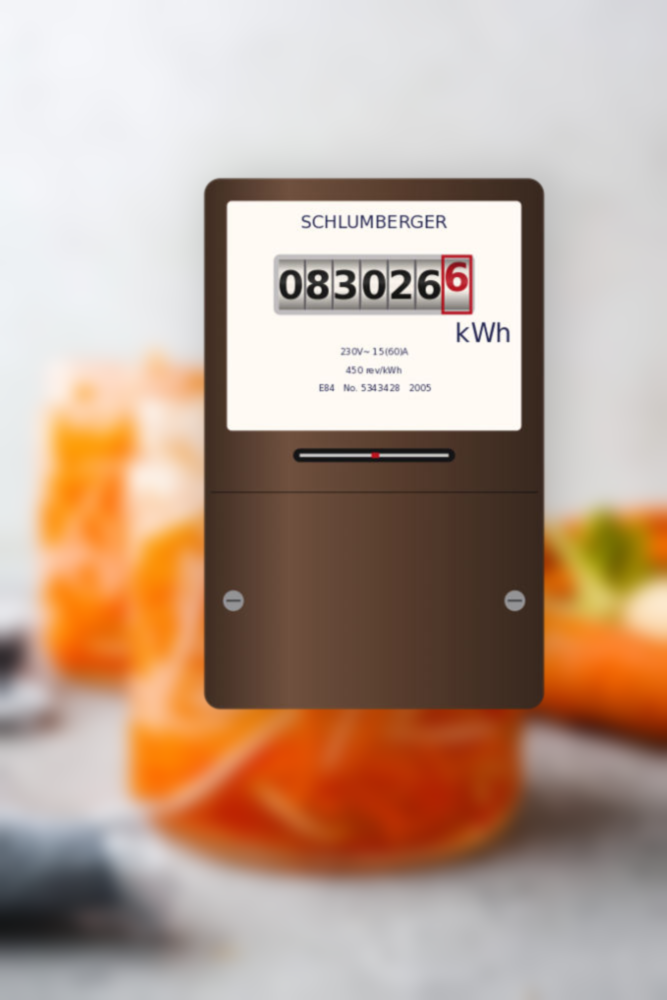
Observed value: 83026.6 kWh
